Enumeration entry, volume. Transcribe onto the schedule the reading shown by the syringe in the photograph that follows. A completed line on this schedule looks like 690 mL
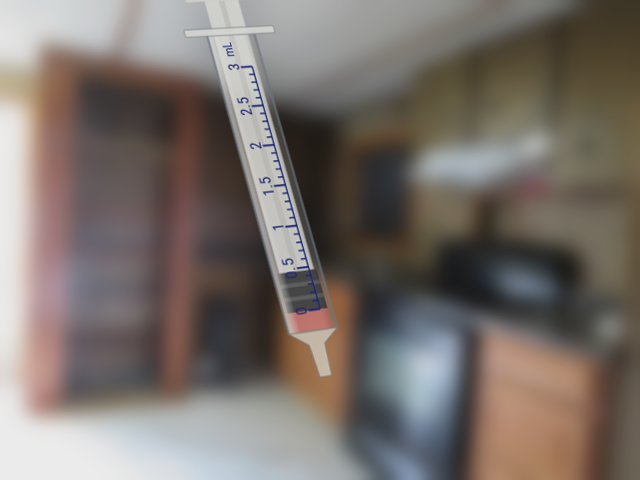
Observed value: 0 mL
